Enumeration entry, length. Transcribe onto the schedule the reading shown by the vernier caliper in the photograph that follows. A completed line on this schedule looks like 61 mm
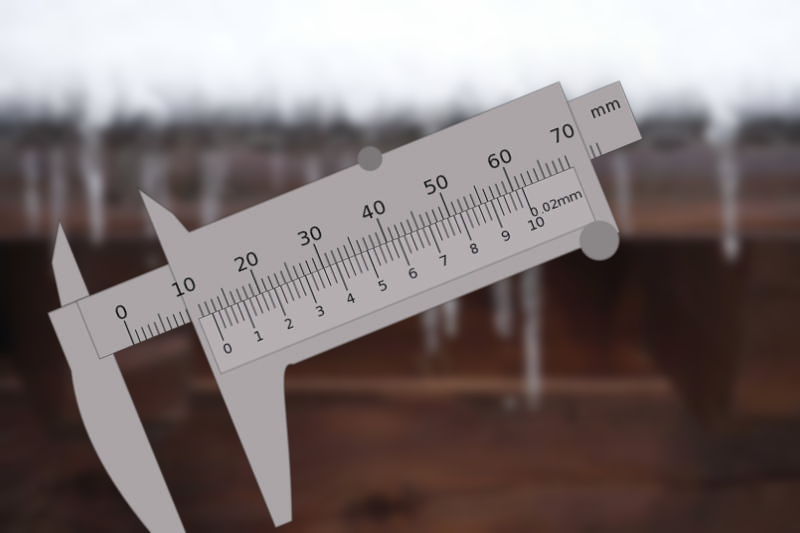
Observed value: 12.4 mm
